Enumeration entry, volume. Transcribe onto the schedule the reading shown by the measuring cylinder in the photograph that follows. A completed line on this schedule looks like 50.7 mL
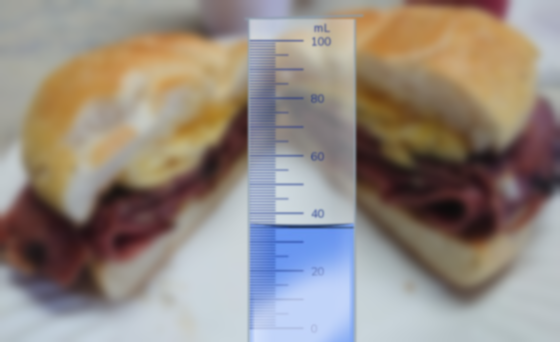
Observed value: 35 mL
